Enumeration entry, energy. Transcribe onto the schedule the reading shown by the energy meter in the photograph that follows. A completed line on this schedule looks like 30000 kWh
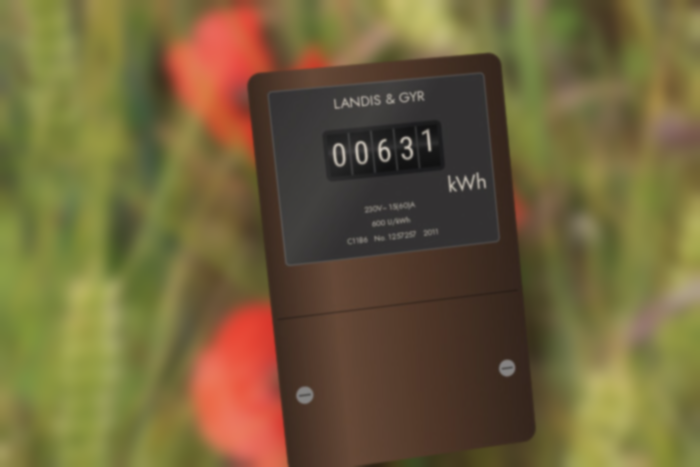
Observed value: 631 kWh
